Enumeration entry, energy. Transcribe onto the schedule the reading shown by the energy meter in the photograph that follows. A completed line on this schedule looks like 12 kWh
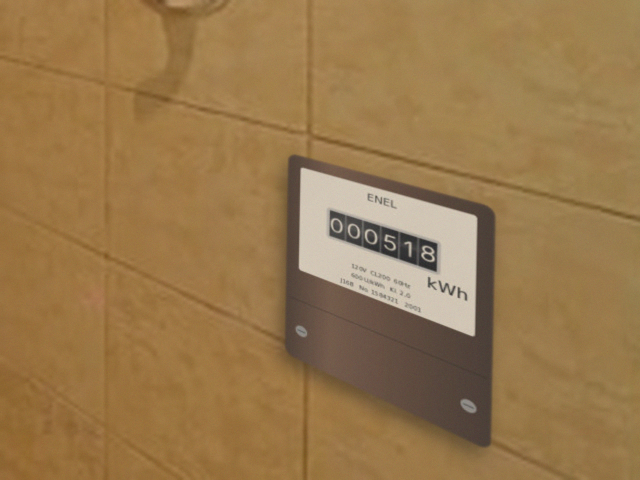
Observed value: 518 kWh
